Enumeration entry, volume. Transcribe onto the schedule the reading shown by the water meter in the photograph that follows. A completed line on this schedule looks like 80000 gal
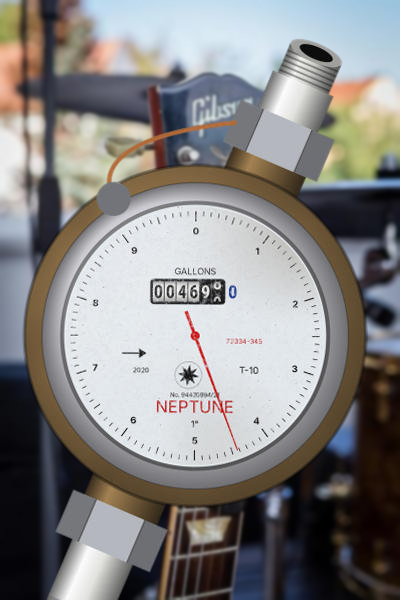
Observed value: 46984.4 gal
